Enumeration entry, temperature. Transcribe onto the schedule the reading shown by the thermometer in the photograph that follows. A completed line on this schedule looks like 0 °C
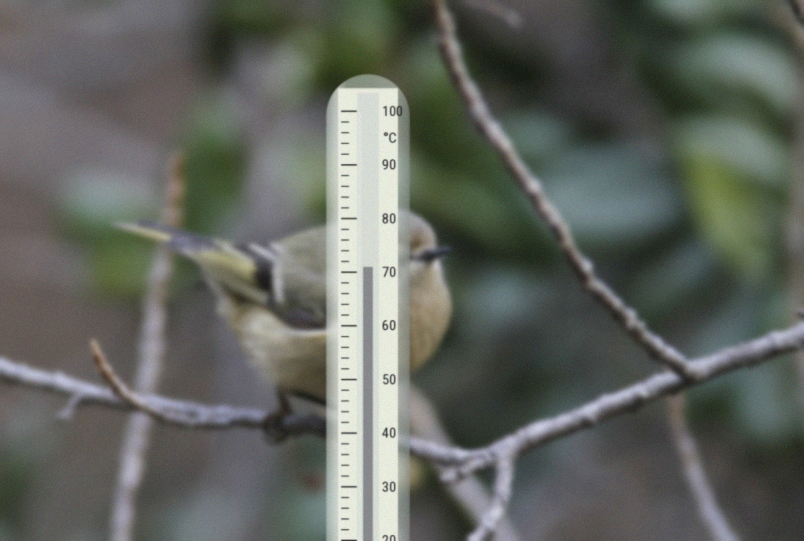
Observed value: 71 °C
